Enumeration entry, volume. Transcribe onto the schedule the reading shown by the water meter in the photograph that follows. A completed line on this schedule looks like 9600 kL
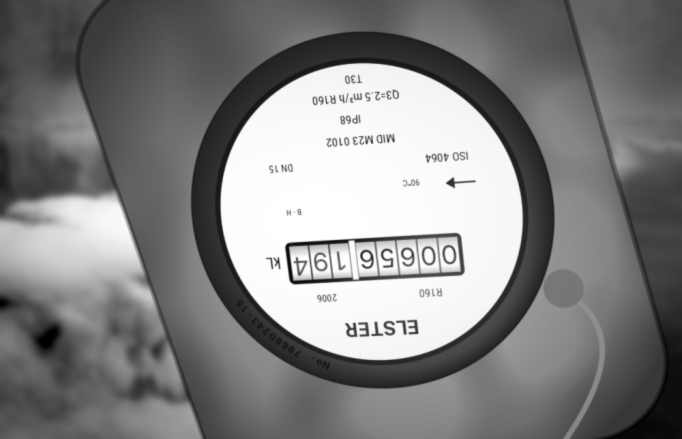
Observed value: 656.194 kL
